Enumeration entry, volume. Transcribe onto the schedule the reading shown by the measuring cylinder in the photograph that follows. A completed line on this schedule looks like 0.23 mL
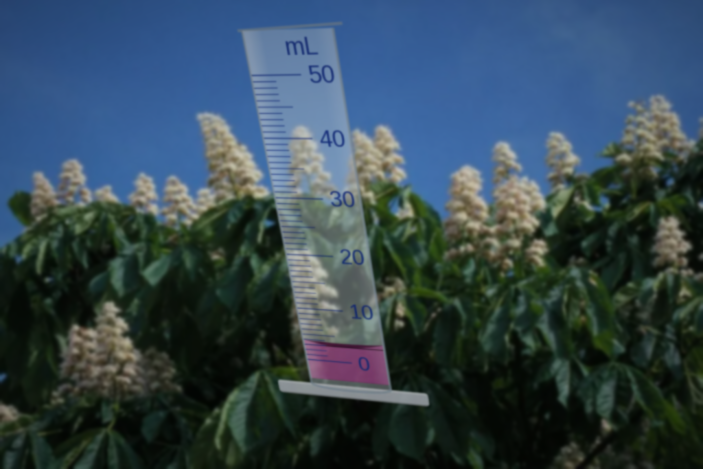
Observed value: 3 mL
